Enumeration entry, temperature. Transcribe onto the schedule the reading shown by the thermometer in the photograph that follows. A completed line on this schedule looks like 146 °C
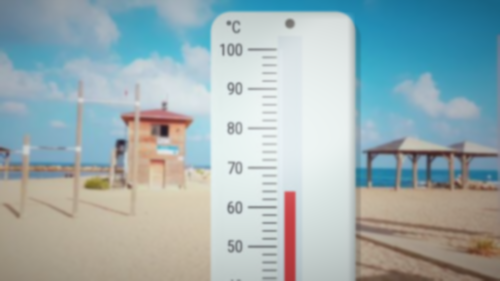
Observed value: 64 °C
